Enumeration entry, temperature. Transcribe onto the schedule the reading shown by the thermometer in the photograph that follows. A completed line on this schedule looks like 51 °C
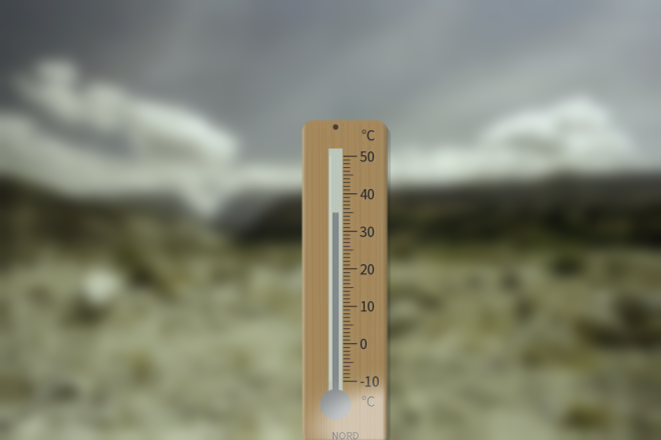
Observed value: 35 °C
